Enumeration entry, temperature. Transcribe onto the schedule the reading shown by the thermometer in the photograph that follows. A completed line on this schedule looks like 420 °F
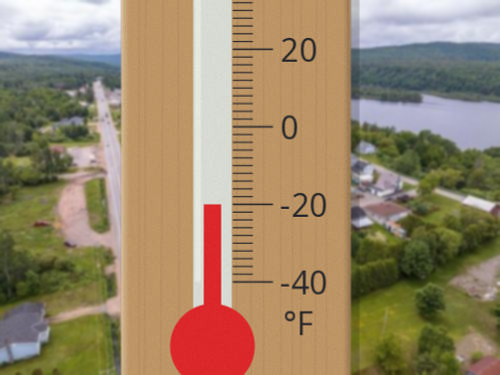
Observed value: -20 °F
